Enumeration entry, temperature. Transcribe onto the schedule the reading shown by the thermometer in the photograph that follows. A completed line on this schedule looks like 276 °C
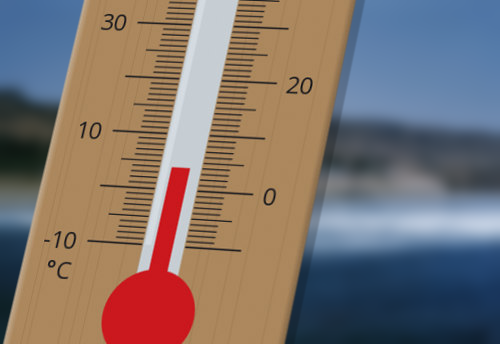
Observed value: 4 °C
